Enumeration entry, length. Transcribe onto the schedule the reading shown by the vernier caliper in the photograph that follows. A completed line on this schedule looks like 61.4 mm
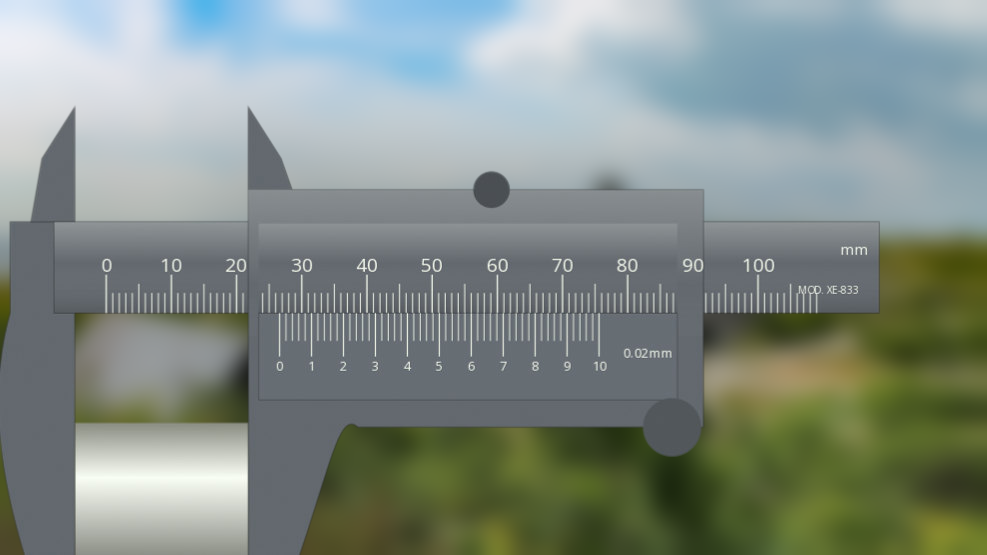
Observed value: 26.6 mm
